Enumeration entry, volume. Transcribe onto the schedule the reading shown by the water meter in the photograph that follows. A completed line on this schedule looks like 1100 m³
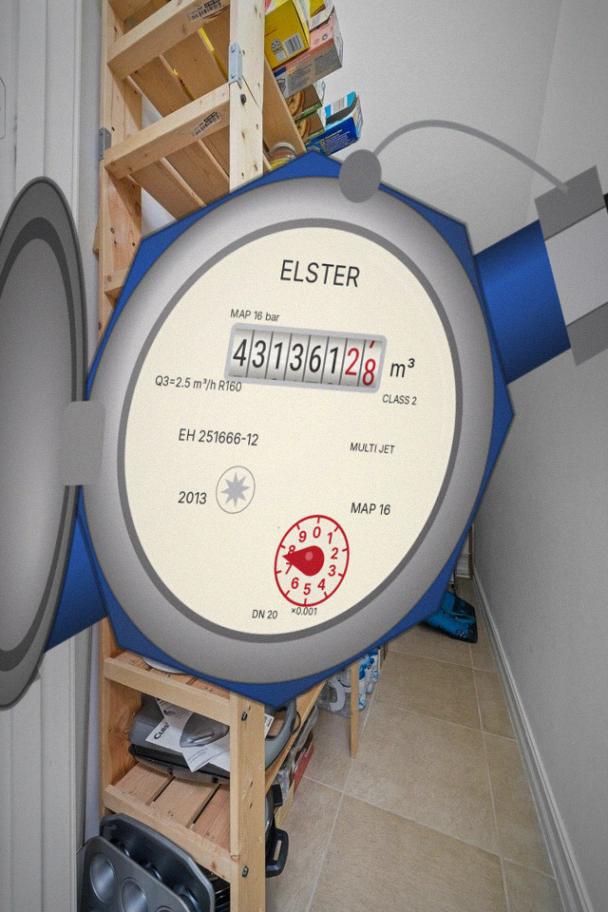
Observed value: 431361.277 m³
